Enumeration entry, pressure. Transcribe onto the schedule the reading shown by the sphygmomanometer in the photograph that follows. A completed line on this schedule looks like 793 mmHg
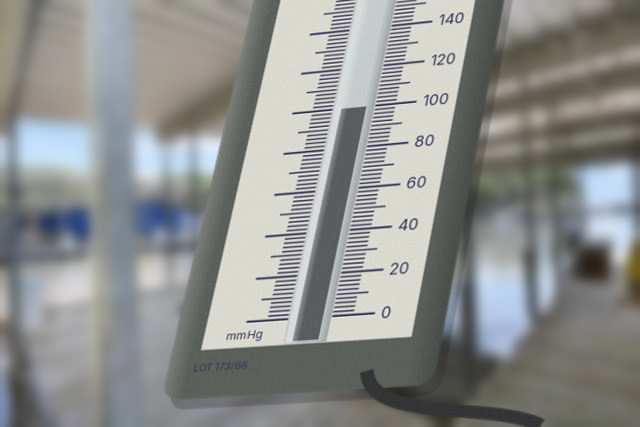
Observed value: 100 mmHg
